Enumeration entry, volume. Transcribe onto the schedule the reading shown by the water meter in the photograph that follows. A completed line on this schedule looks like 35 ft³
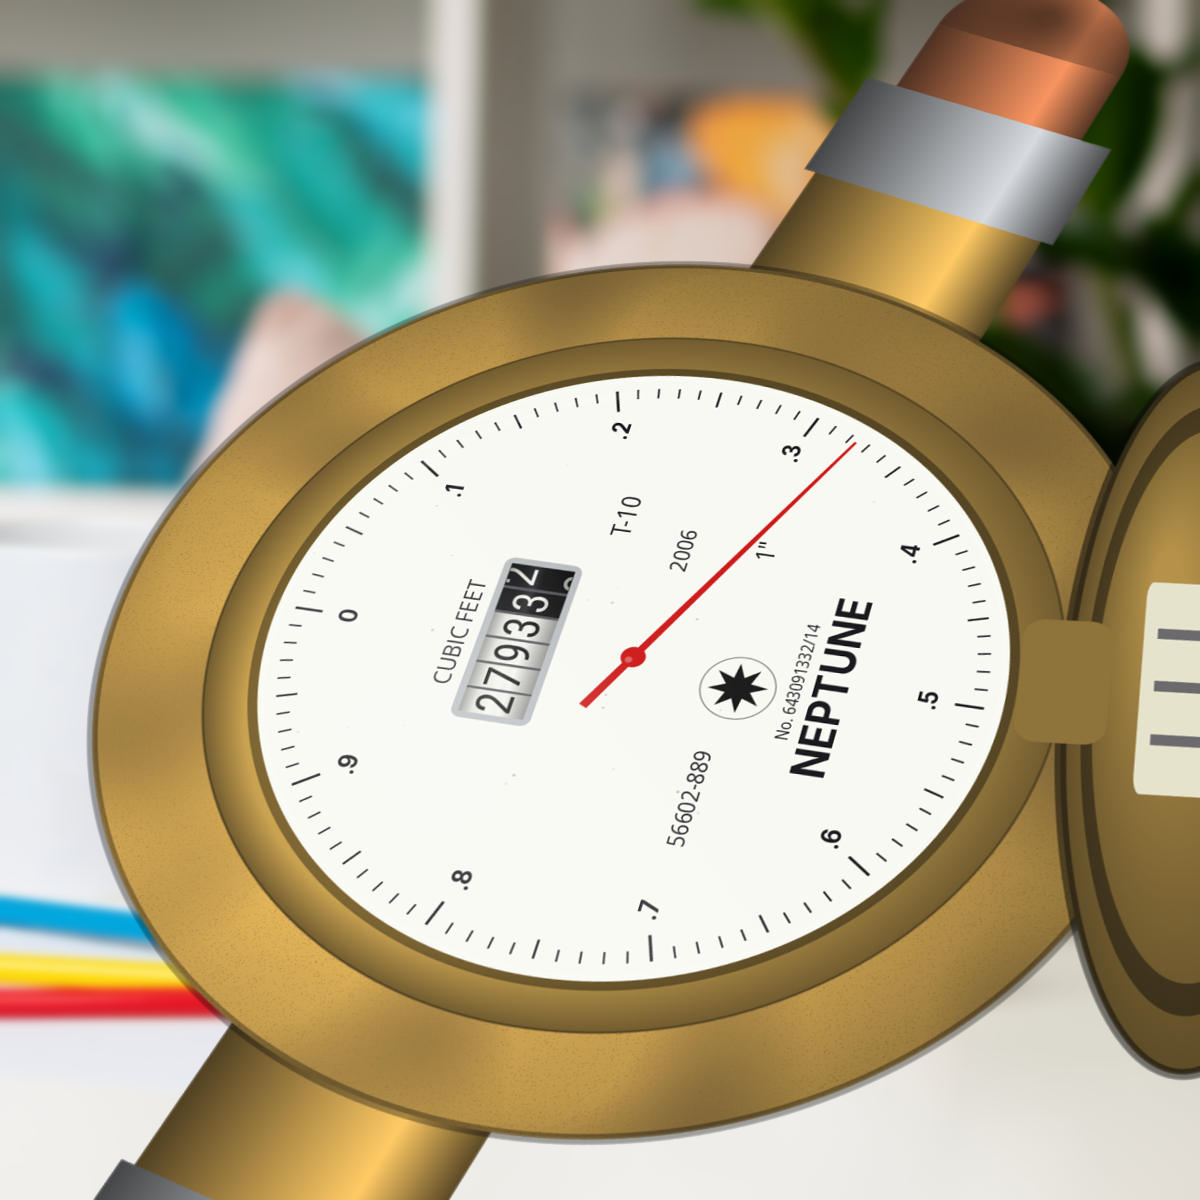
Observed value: 279332.32 ft³
